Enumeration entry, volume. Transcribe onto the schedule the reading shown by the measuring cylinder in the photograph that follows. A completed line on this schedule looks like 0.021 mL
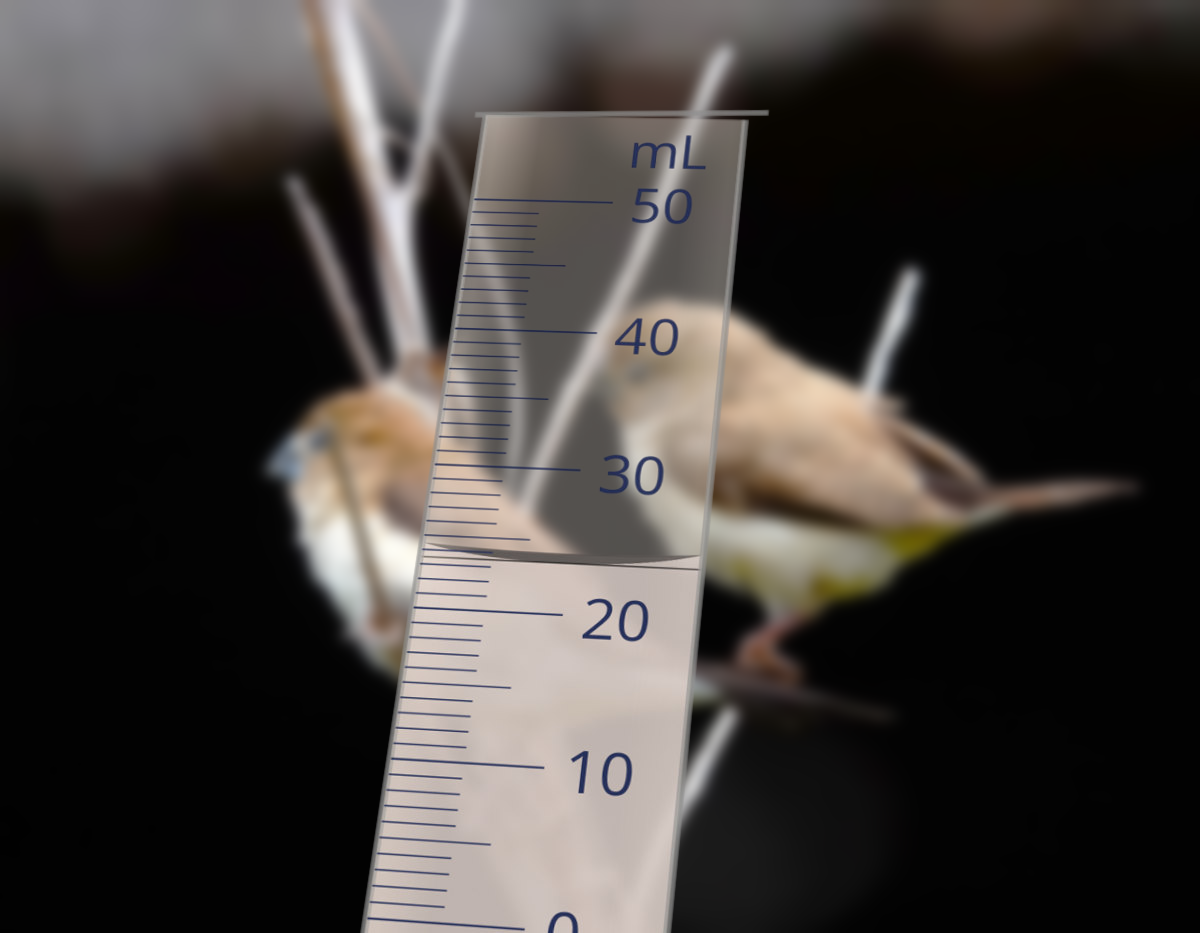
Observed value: 23.5 mL
